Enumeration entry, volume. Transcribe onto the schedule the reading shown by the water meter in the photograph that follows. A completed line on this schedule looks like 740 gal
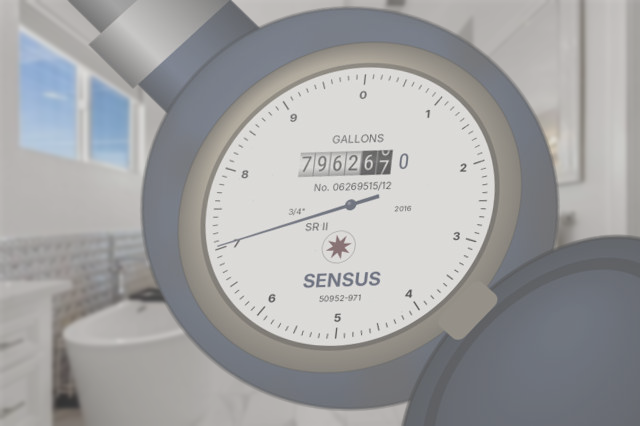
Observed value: 7962667.0 gal
